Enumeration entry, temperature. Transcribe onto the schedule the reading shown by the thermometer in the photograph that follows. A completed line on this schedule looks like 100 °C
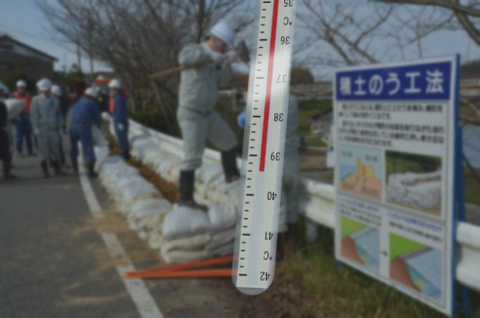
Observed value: 39.4 °C
